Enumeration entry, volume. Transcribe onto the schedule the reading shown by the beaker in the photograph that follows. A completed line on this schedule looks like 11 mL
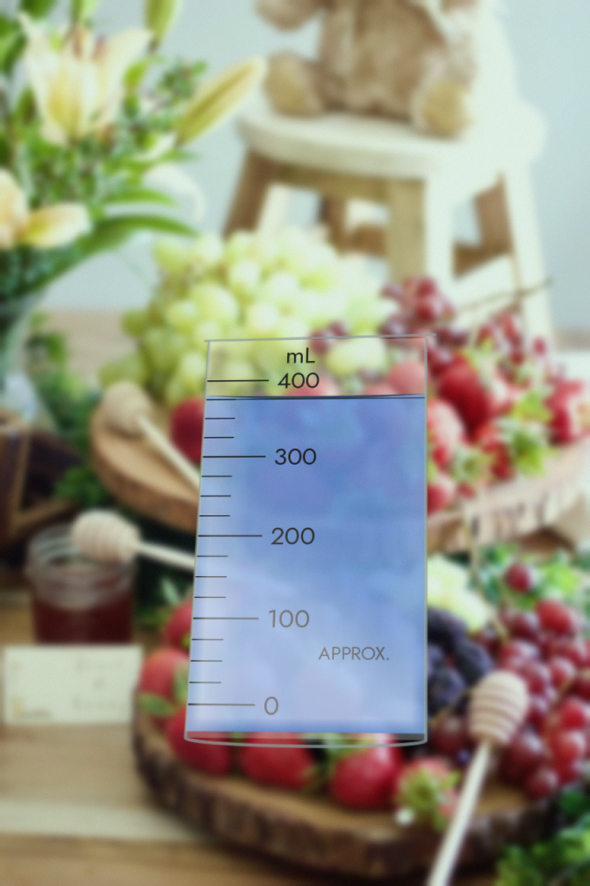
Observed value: 375 mL
